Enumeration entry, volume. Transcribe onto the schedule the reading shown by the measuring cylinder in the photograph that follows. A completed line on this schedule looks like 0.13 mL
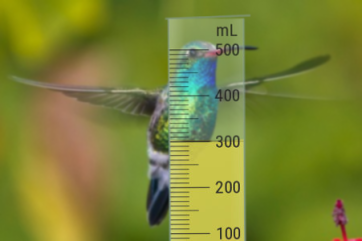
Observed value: 300 mL
